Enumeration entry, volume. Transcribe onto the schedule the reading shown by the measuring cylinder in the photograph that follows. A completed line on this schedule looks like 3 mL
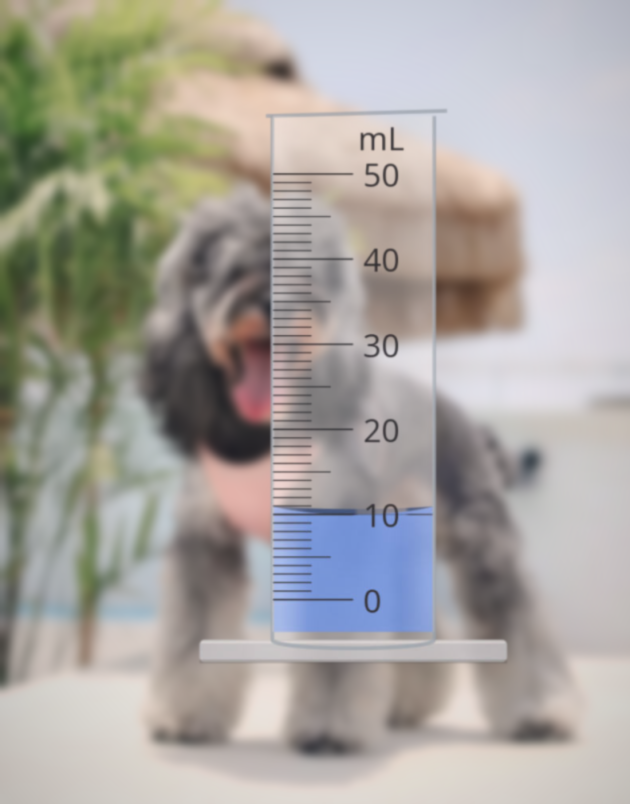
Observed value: 10 mL
